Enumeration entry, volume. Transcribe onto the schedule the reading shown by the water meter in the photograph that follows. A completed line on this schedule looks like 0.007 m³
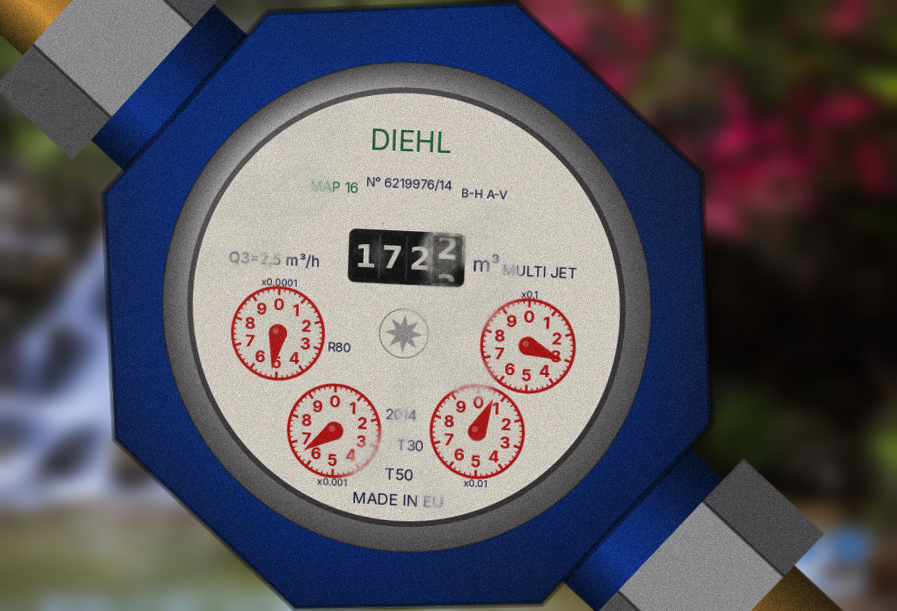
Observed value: 1722.3065 m³
